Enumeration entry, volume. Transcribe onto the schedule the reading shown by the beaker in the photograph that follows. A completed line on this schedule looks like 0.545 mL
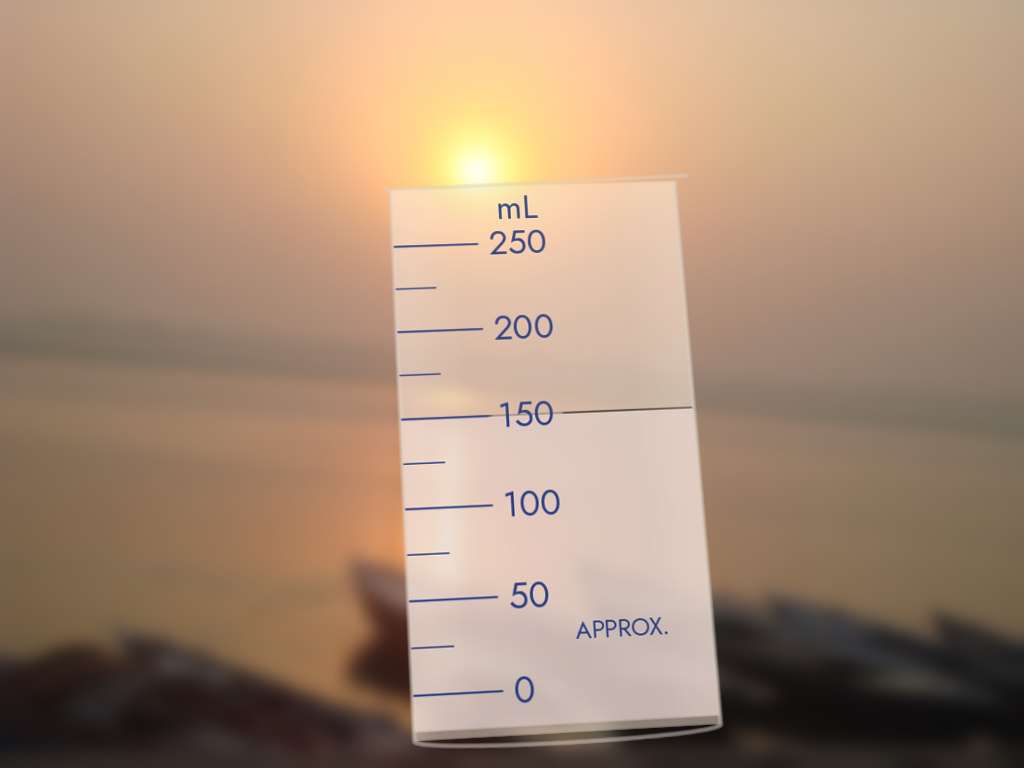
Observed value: 150 mL
